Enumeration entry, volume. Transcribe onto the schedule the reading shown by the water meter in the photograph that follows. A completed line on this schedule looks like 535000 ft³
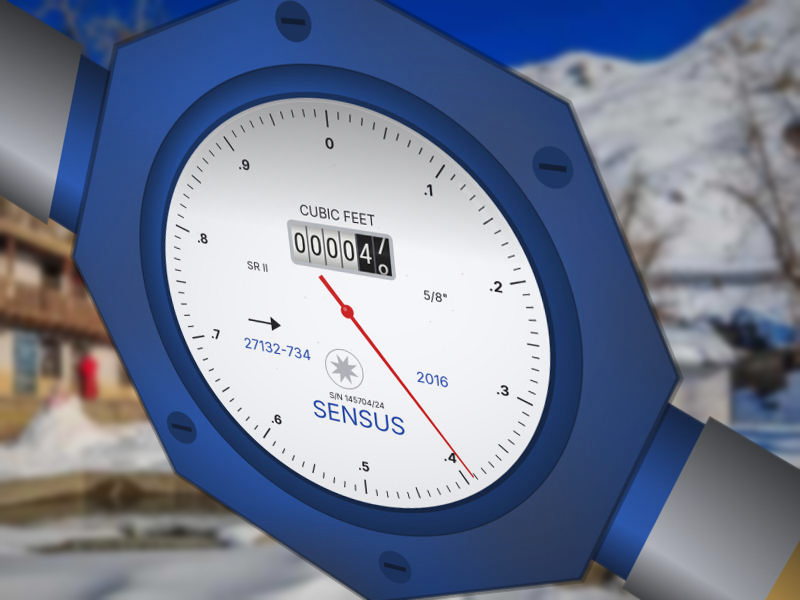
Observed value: 47.39 ft³
